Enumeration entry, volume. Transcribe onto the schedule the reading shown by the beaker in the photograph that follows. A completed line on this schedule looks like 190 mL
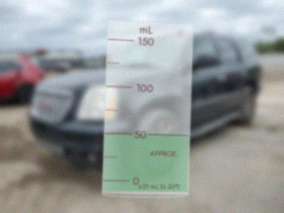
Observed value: 50 mL
